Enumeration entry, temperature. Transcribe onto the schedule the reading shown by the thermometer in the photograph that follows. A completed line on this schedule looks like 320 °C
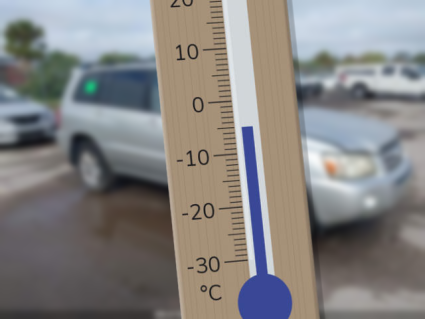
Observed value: -5 °C
